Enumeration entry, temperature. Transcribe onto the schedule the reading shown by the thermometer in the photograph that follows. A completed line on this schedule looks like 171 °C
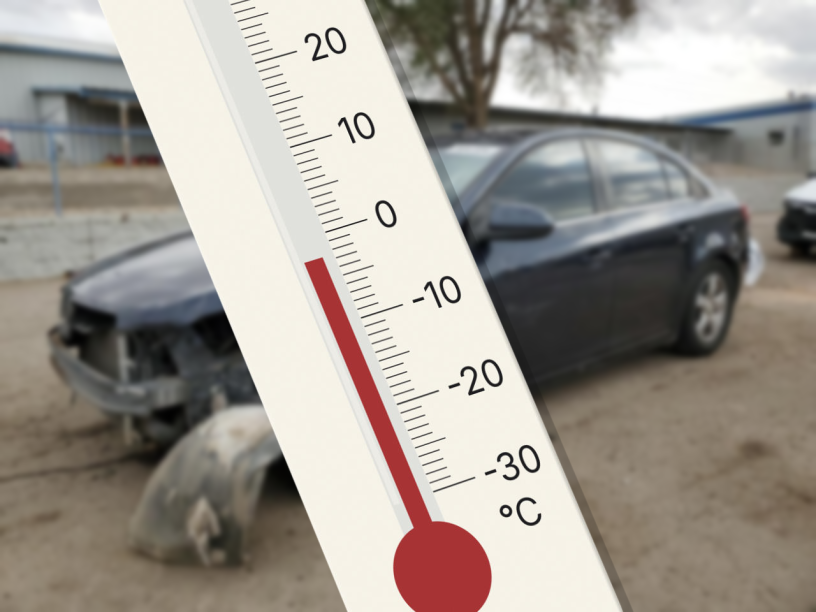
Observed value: -2.5 °C
